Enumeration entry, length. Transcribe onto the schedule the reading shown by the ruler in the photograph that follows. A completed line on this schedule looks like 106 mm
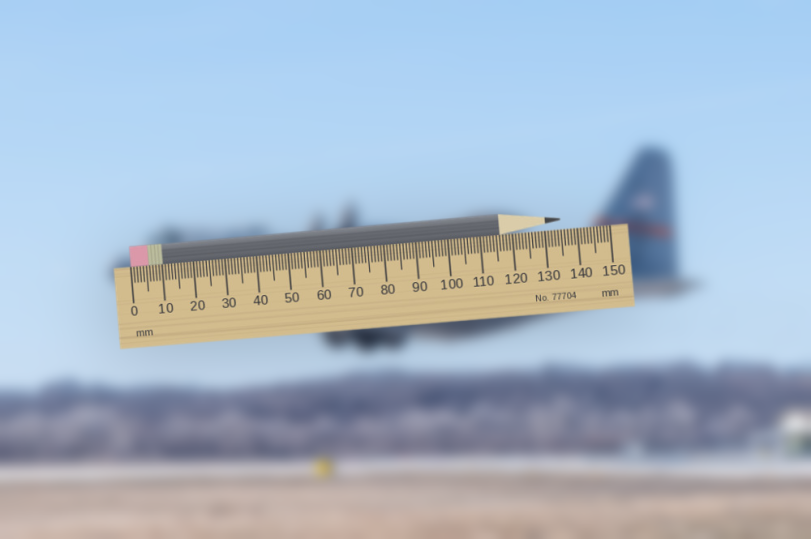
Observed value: 135 mm
